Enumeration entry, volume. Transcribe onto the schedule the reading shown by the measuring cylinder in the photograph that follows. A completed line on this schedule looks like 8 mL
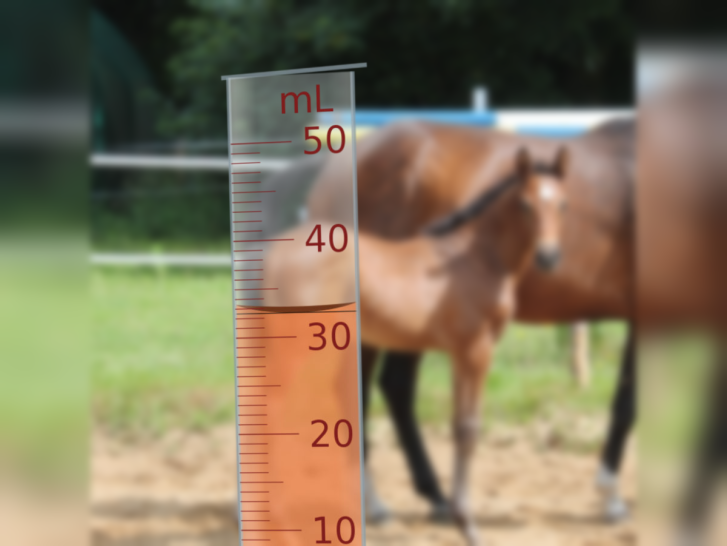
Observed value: 32.5 mL
